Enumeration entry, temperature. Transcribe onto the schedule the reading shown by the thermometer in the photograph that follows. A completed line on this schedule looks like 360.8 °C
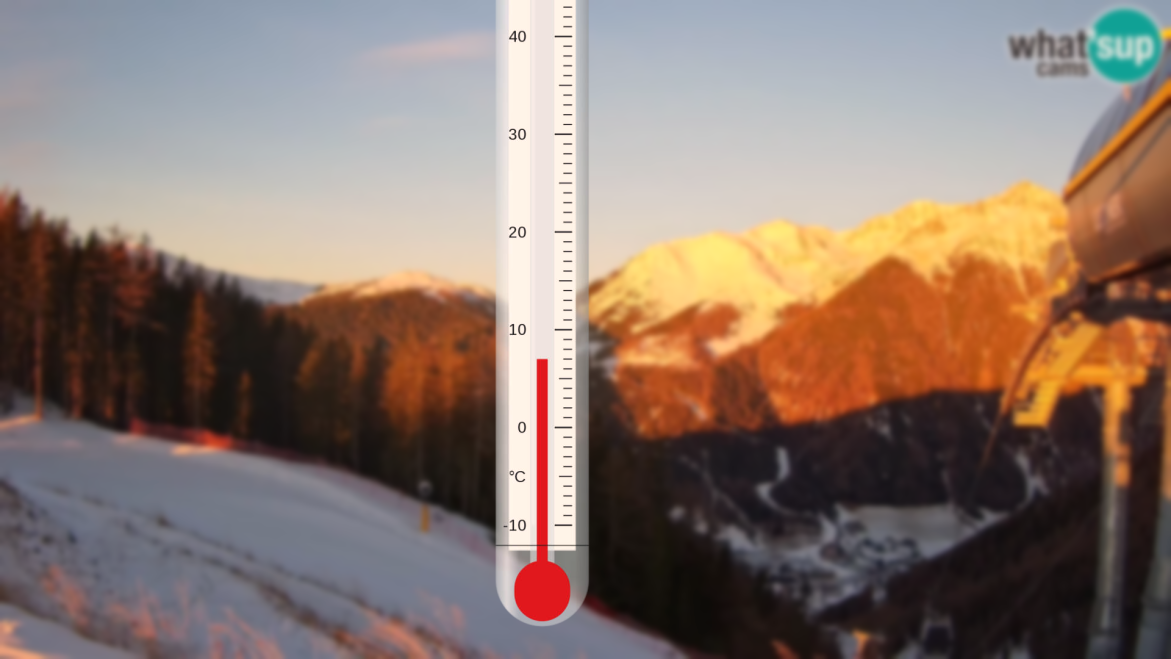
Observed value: 7 °C
